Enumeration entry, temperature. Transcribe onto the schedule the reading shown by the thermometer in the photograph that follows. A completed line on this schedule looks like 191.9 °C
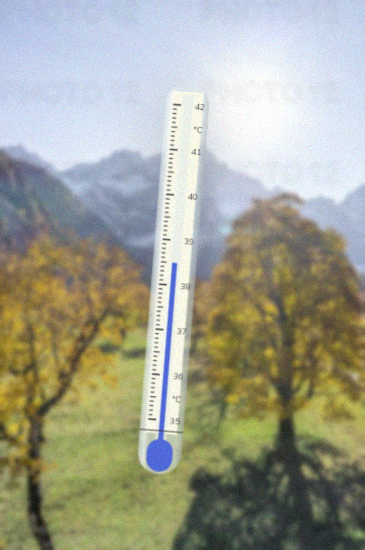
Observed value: 38.5 °C
